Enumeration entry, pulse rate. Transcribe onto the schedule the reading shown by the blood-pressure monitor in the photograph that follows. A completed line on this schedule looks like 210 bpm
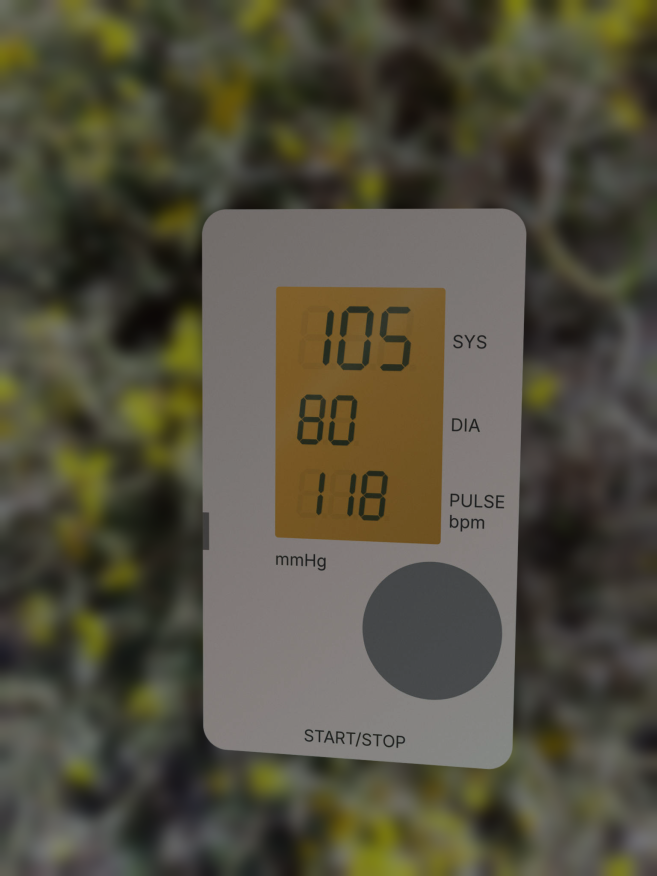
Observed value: 118 bpm
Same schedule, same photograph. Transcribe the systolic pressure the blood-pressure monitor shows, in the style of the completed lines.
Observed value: 105 mmHg
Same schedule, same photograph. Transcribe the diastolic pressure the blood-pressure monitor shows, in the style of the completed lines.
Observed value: 80 mmHg
